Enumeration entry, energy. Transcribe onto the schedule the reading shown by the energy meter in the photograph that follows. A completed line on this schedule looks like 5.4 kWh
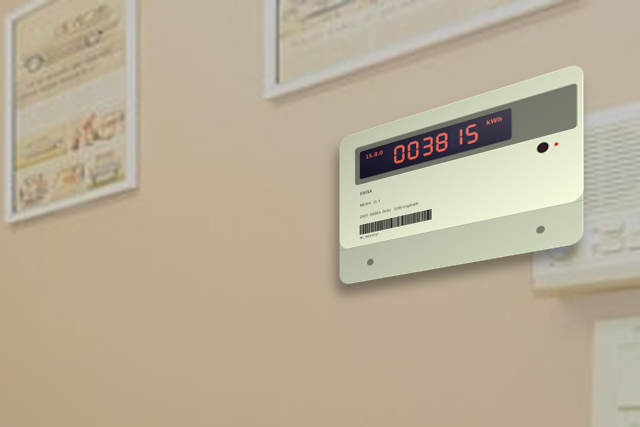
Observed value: 3815 kWh
